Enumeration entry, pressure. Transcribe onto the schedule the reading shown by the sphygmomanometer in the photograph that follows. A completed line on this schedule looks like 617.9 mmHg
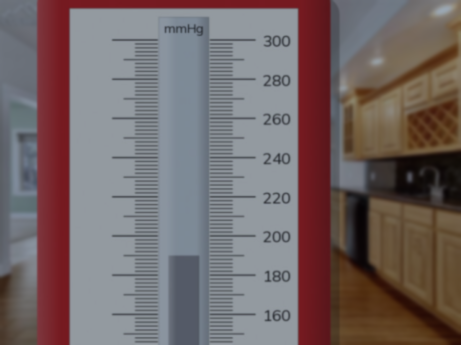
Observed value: 190 mmHg
